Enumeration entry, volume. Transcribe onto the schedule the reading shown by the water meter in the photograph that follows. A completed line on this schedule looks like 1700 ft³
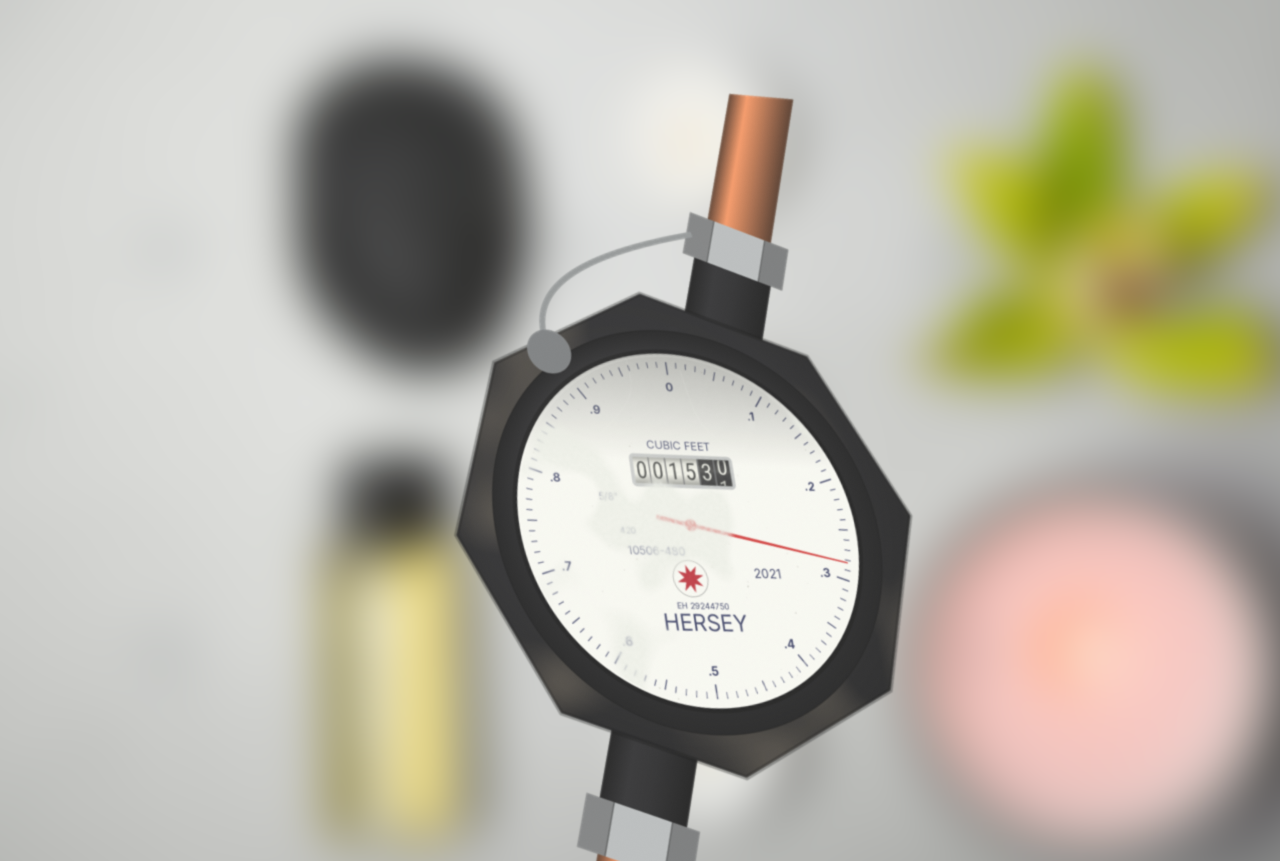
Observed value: 1530.28 ft³
